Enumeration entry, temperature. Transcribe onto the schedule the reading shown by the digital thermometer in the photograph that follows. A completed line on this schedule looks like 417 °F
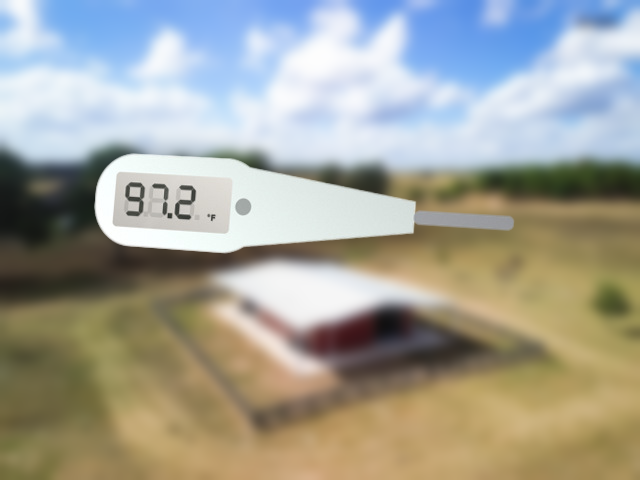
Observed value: 97.2 °F
